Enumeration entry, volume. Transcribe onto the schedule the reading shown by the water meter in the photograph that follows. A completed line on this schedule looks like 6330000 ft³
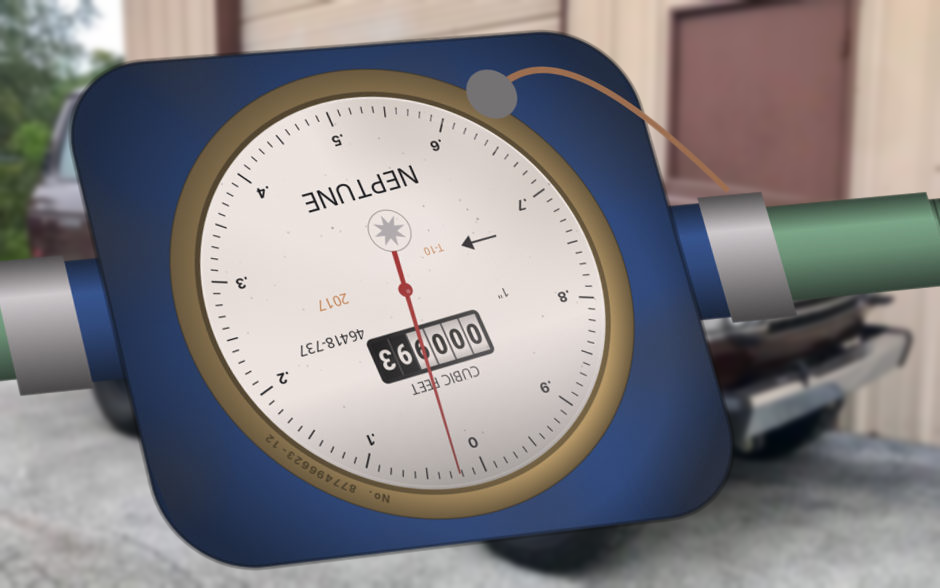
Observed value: 993.02 ft³
